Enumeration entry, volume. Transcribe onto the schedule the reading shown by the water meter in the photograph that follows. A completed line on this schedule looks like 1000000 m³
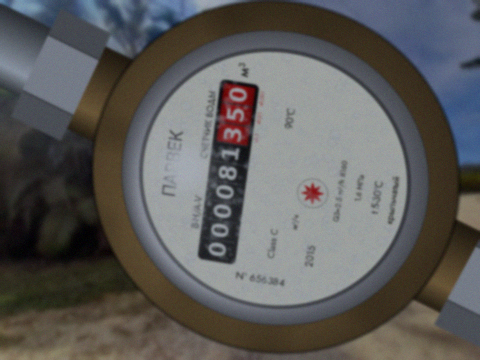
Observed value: 81.350 m³
